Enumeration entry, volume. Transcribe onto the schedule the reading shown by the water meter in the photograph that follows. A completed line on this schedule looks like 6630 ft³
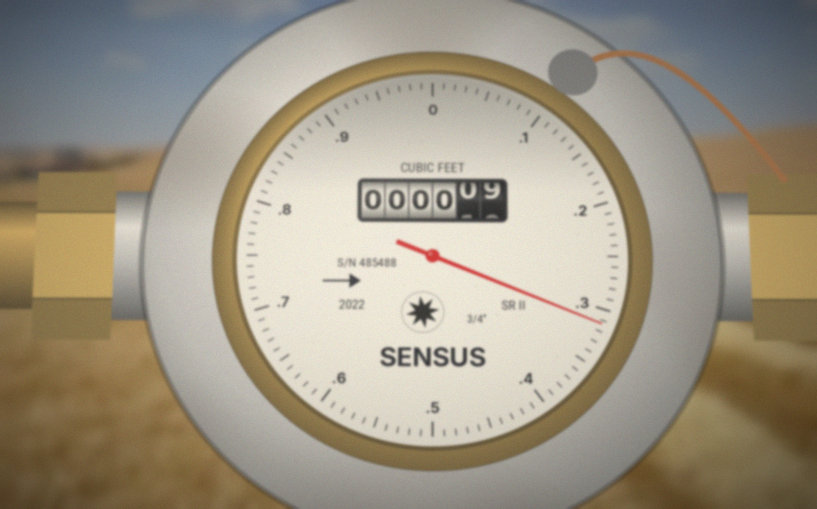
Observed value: 9.31 ft³
